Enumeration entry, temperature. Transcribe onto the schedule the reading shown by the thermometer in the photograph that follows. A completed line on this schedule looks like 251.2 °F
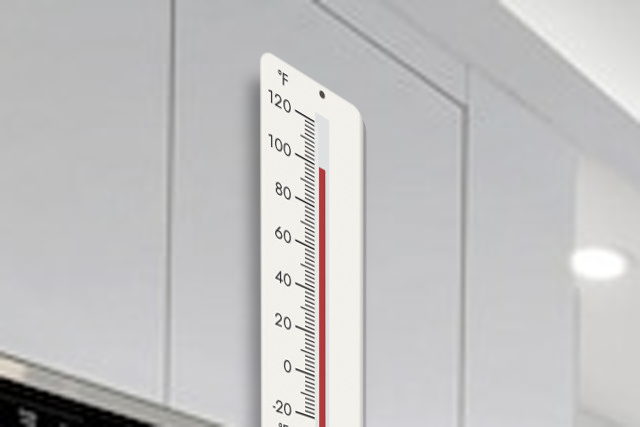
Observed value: 100 °F
